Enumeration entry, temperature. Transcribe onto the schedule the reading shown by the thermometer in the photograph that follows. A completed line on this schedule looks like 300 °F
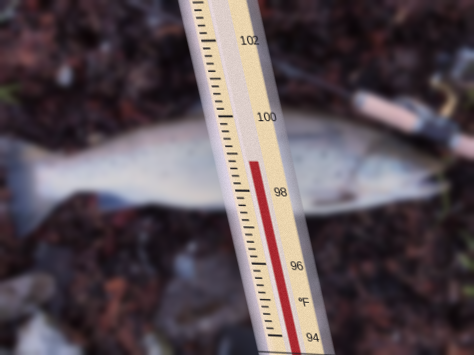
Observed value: 98.8 °F
